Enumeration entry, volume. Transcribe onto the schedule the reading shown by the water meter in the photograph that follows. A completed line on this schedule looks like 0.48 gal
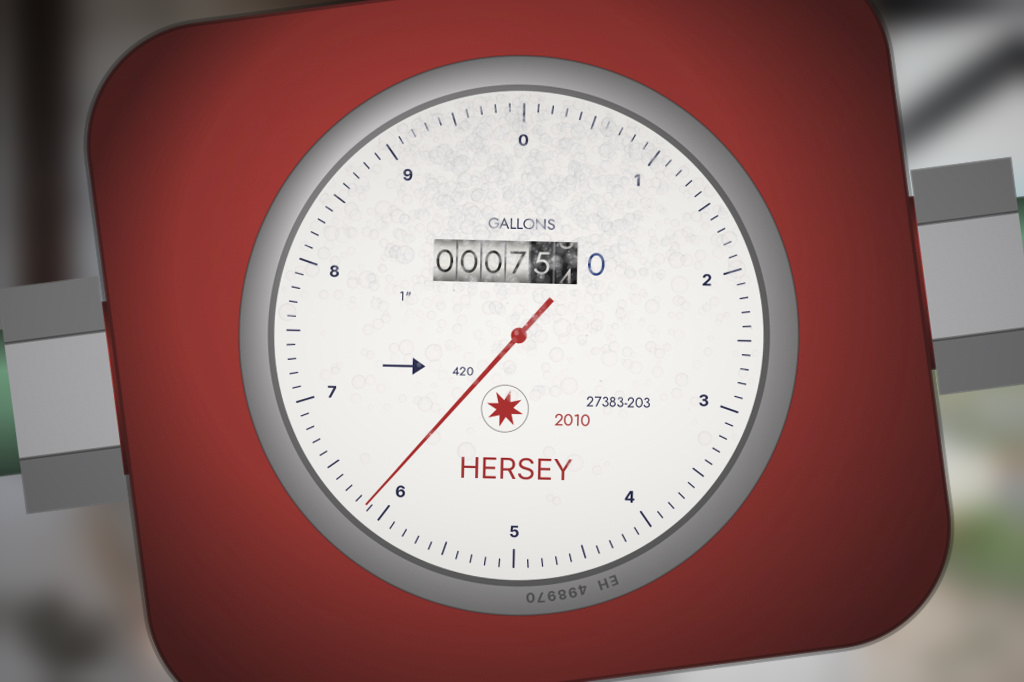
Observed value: 7536.1 gal
